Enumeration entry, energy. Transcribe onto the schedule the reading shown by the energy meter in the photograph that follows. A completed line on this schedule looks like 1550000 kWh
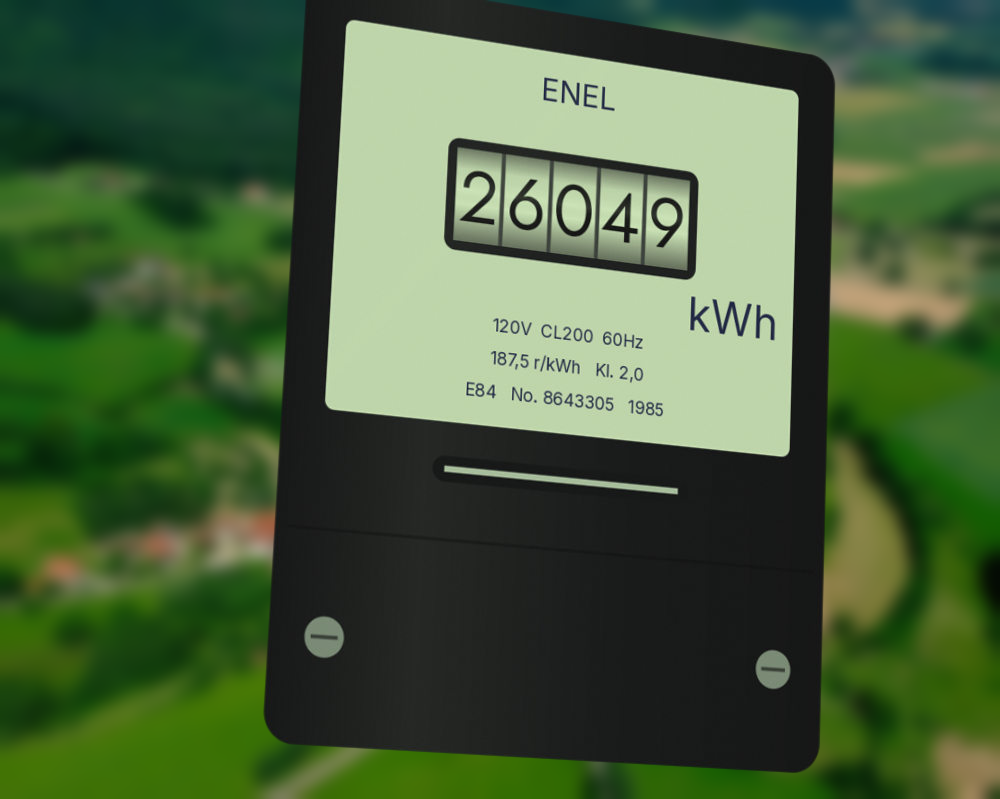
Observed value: 26049 kWh
